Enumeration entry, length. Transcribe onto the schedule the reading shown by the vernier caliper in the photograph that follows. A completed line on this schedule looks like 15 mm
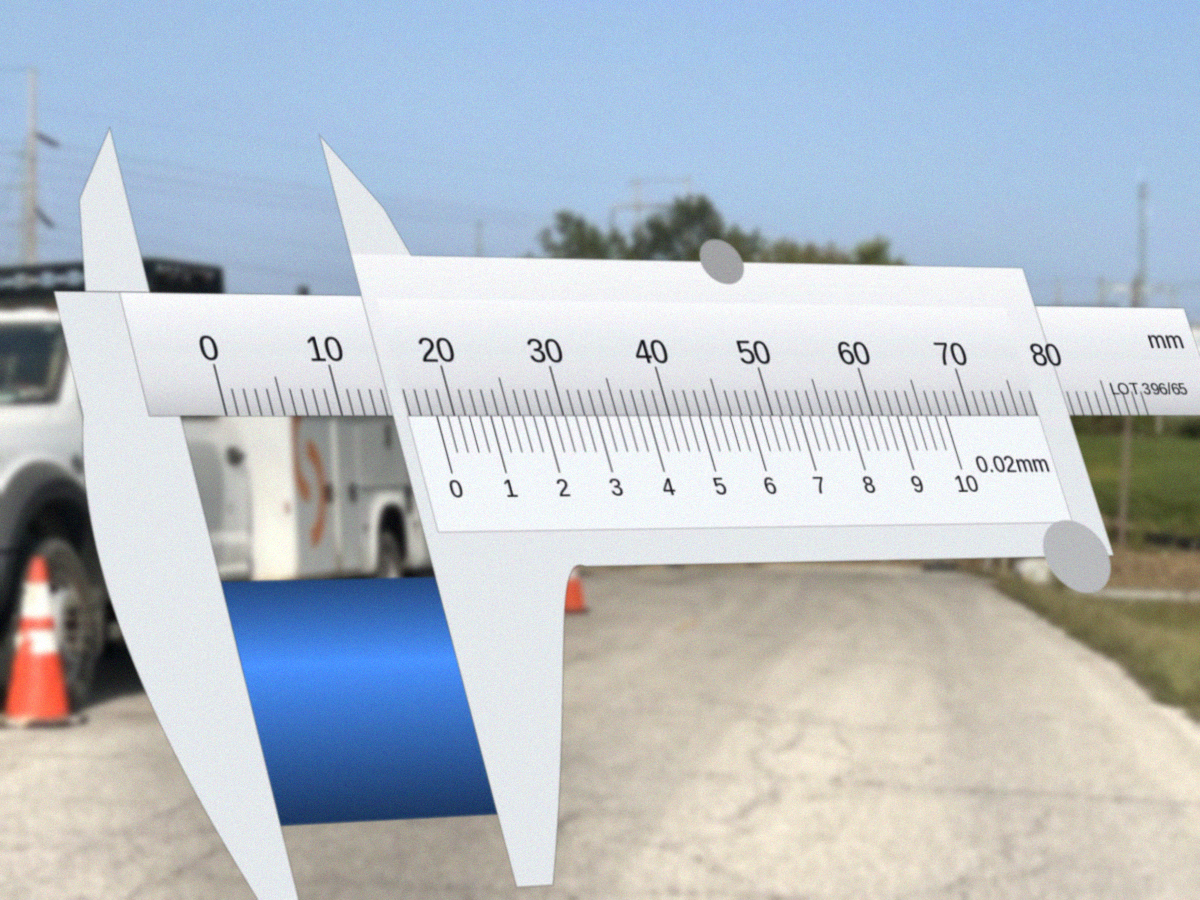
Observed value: 18.4 mm
